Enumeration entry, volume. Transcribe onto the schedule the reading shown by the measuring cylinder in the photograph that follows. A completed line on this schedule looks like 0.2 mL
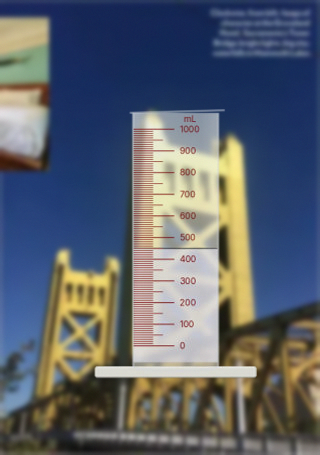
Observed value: 450 mL
